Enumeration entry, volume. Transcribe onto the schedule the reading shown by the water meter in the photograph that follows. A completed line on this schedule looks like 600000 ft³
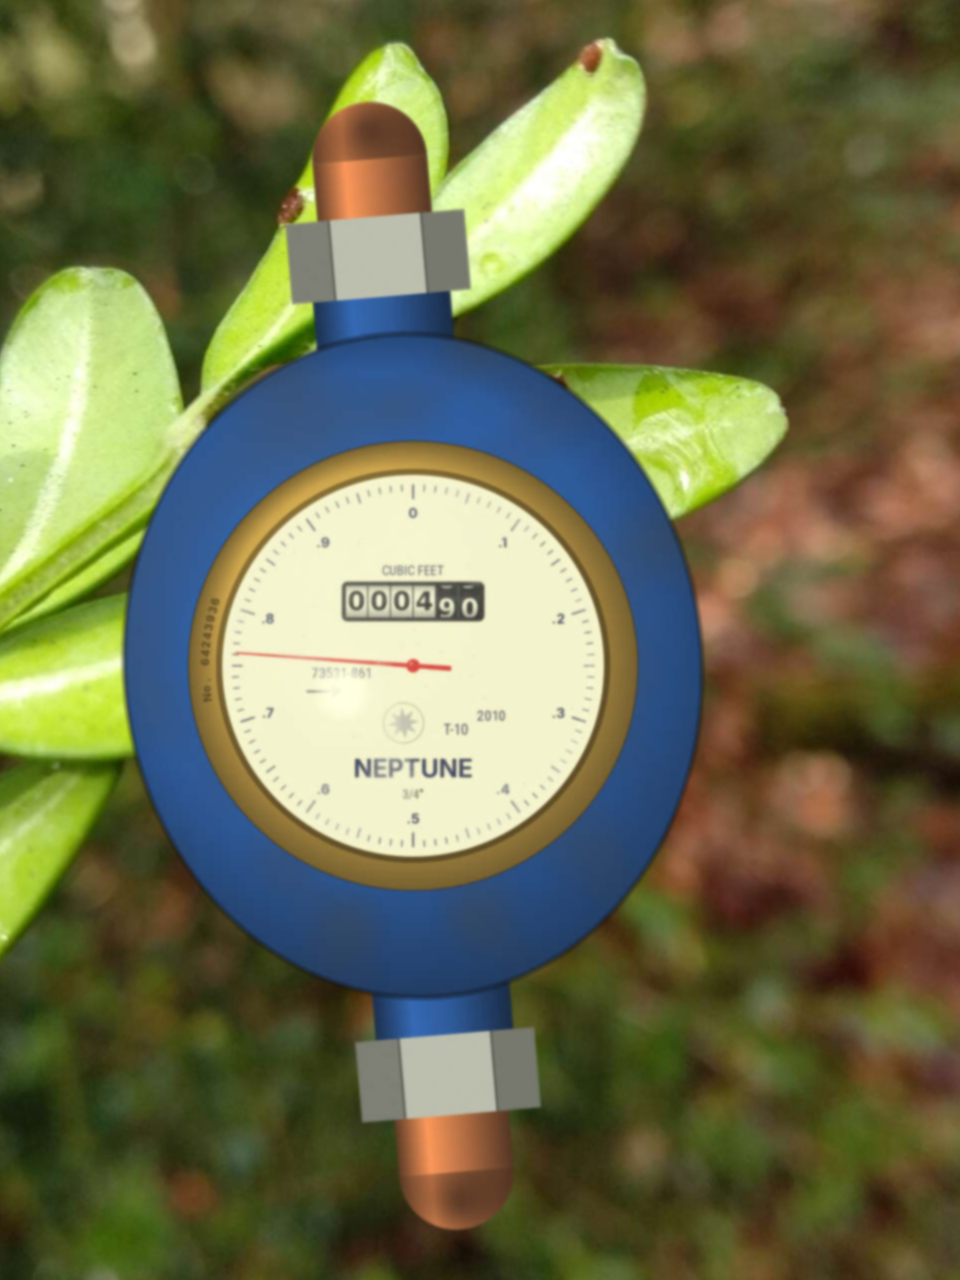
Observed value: 489.76 ft³
